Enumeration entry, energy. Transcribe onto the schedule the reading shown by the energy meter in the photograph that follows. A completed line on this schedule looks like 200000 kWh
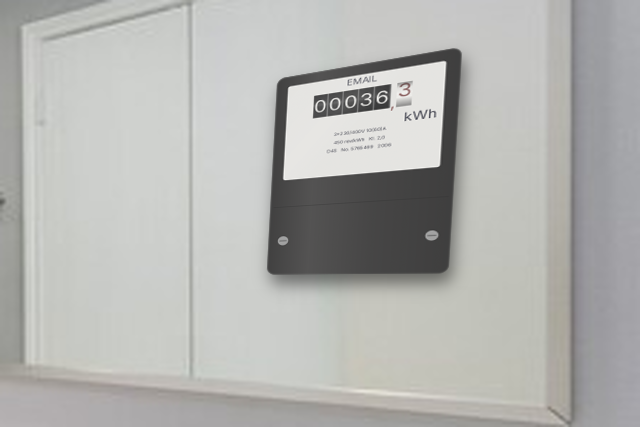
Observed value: 36.3 kWh
